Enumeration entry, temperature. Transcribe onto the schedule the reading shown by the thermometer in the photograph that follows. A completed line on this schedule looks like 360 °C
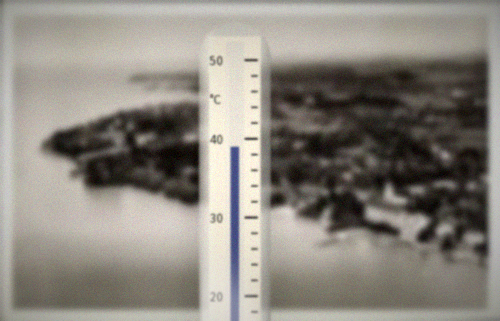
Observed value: 39 °C
